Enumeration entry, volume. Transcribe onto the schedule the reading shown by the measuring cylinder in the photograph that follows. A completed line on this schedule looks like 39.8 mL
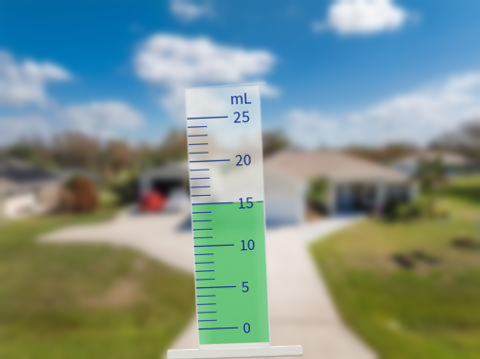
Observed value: 15 mL
